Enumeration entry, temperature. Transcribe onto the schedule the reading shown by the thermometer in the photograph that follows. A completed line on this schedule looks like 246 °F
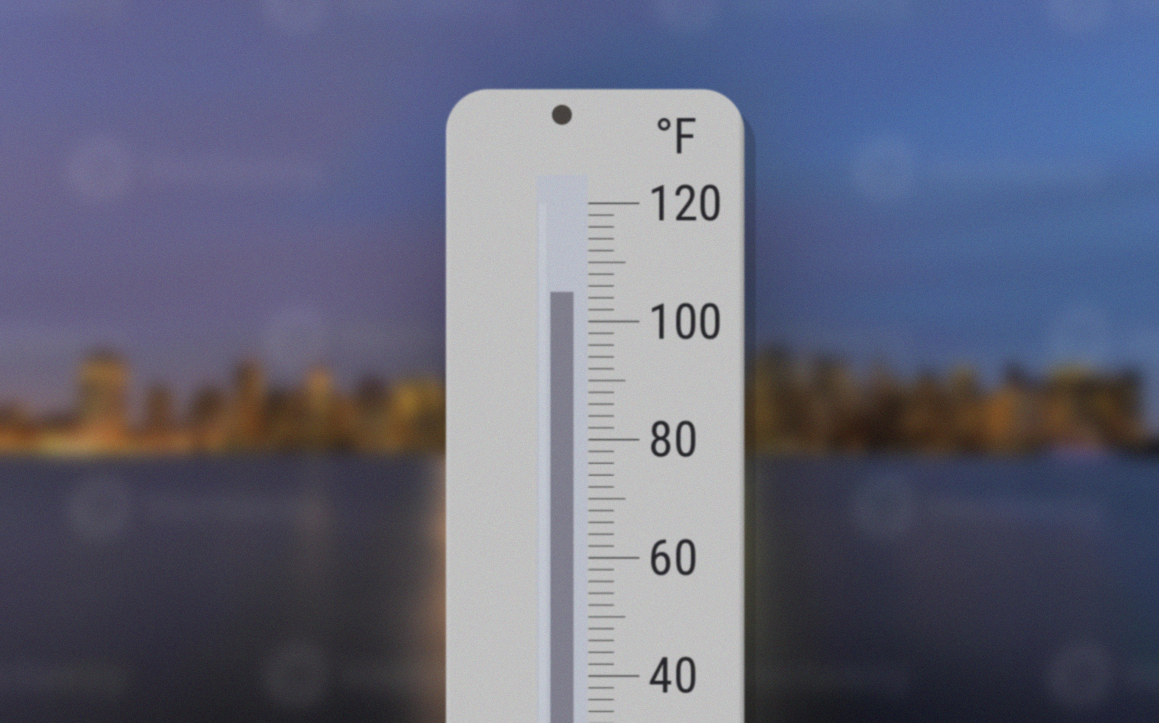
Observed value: 105 °F
